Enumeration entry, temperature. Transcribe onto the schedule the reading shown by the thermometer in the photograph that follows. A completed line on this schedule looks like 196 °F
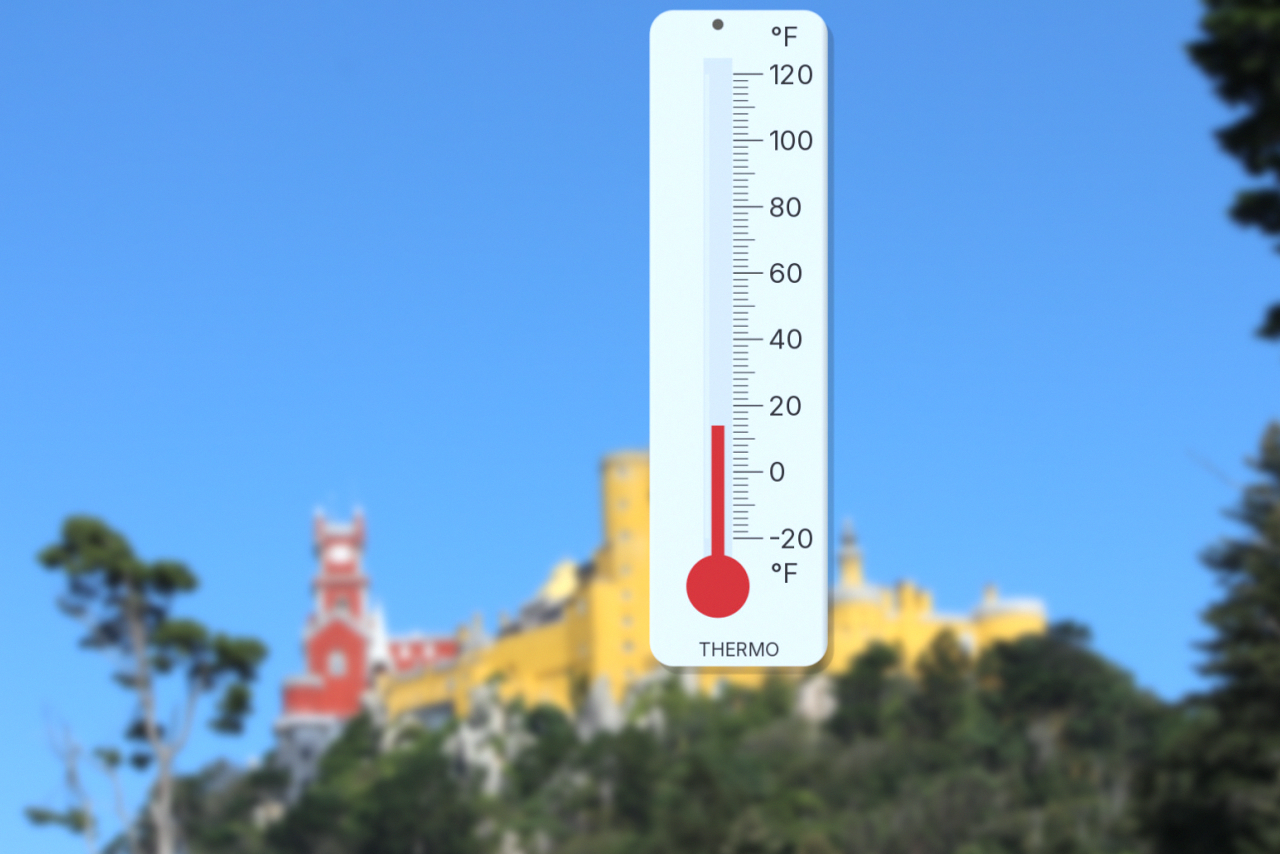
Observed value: 14 °F
